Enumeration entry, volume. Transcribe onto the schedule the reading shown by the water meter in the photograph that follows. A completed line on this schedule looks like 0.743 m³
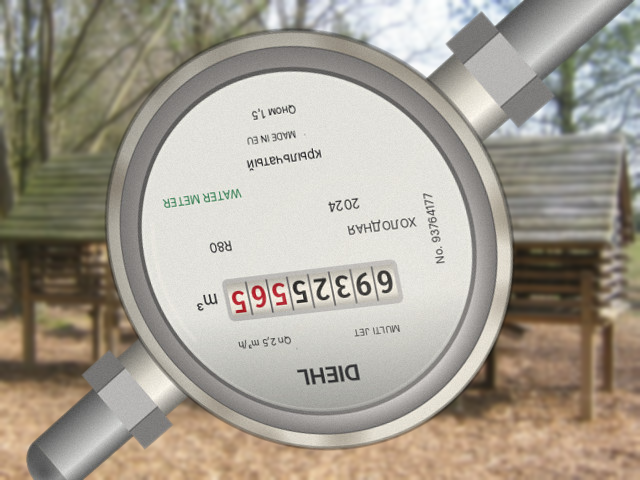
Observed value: 69325.565 m³
